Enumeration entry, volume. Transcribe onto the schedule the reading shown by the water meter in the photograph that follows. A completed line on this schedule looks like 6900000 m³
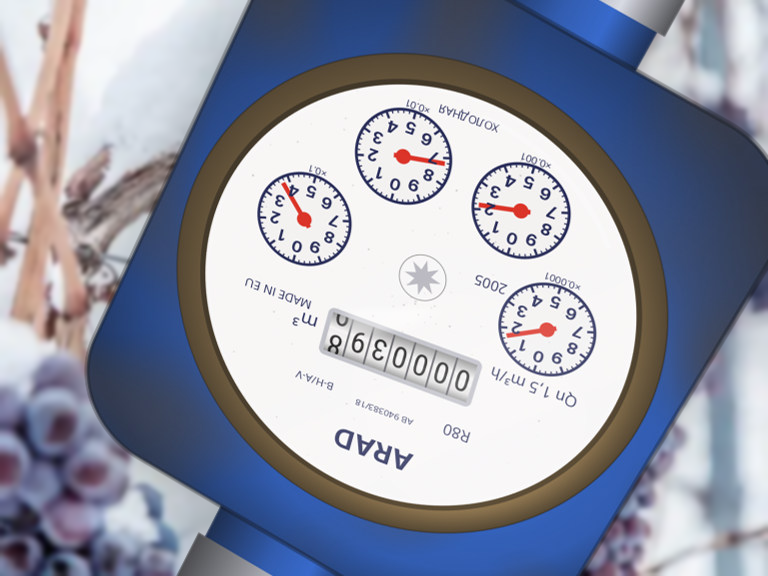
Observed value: 398.3721 m³
